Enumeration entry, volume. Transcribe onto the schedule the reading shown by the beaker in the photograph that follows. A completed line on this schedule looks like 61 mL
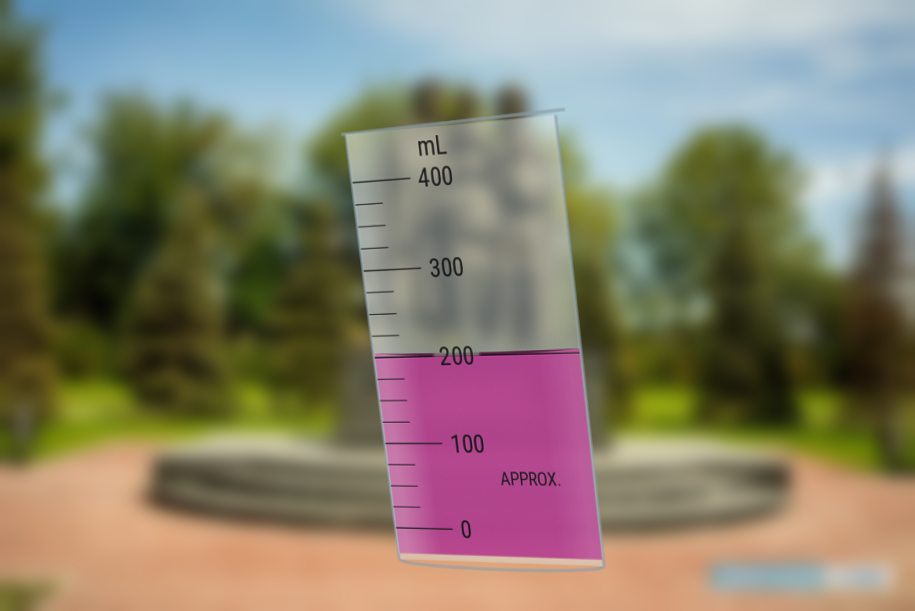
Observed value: 200 mL
